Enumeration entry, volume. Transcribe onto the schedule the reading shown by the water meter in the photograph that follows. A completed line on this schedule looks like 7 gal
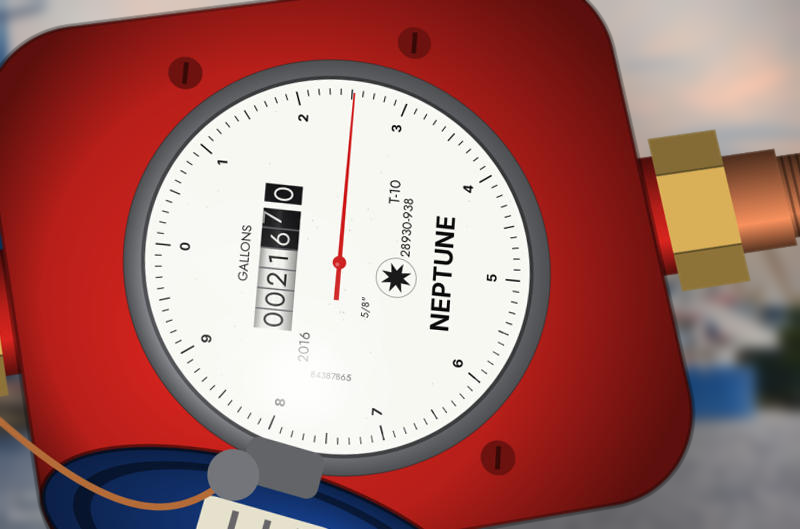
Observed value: 21672.5 gal
